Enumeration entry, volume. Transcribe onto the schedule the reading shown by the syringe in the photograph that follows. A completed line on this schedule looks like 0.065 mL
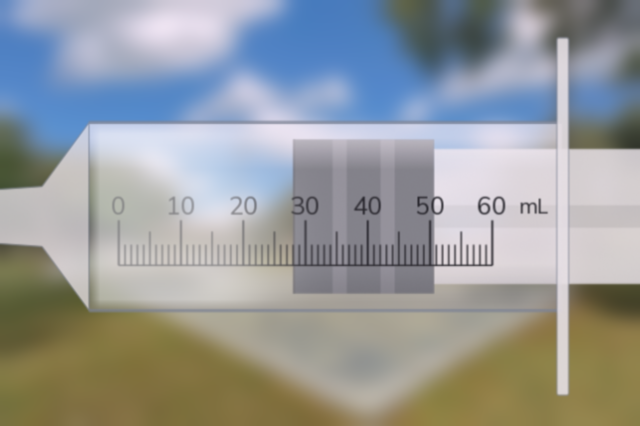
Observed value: 28 mL
